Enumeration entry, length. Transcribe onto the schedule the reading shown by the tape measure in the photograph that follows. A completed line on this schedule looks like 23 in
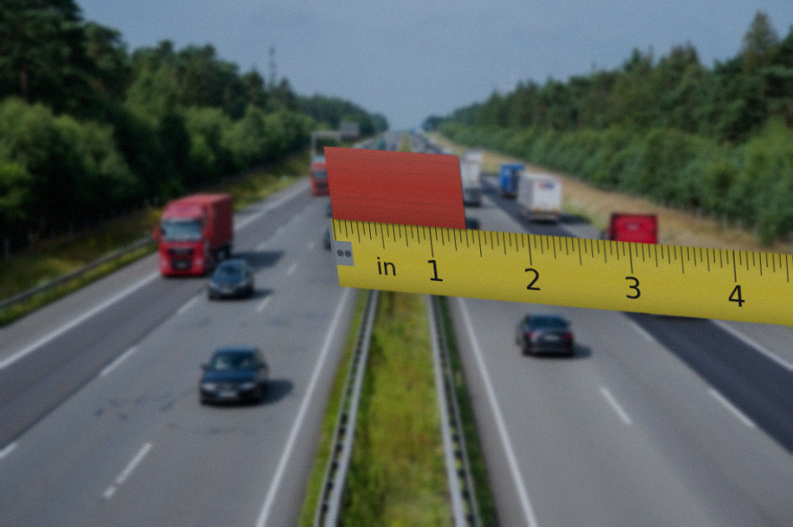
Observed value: 1.375 in
